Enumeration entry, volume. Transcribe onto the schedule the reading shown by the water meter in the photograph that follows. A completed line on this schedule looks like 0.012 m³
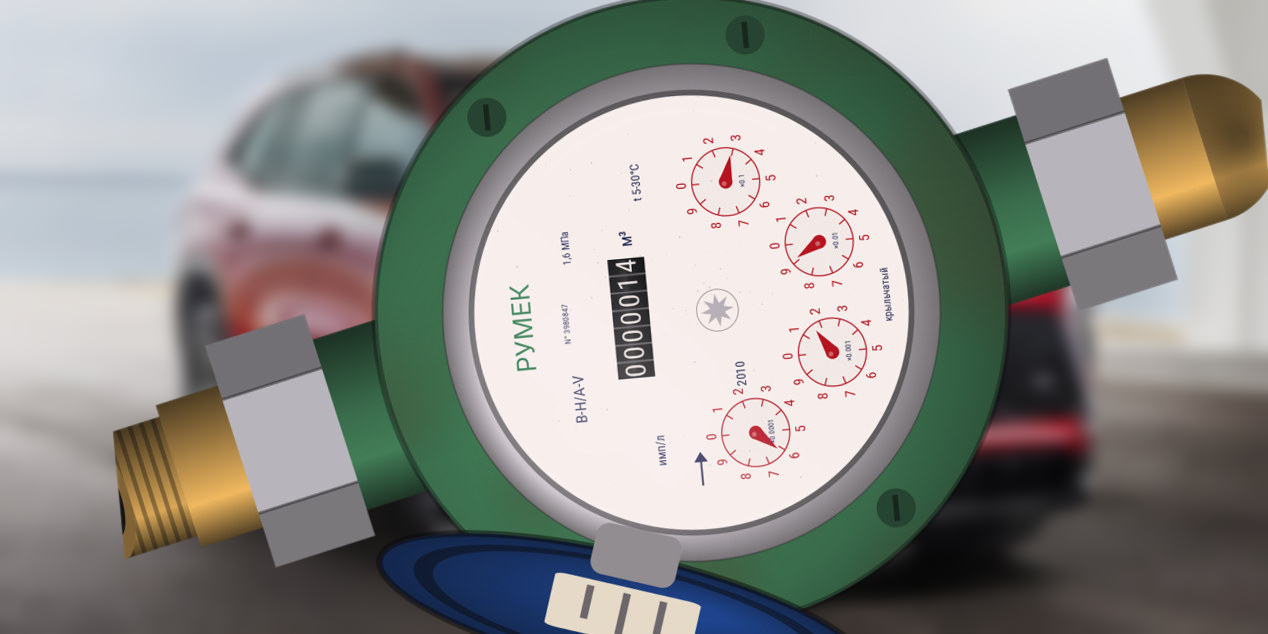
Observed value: 14.2916 m³
